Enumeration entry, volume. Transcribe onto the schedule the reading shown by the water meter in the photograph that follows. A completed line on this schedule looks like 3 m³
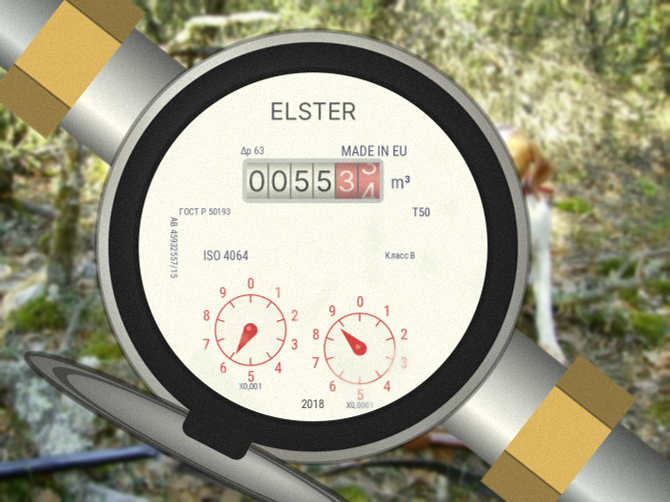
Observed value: 55.3358 m³
